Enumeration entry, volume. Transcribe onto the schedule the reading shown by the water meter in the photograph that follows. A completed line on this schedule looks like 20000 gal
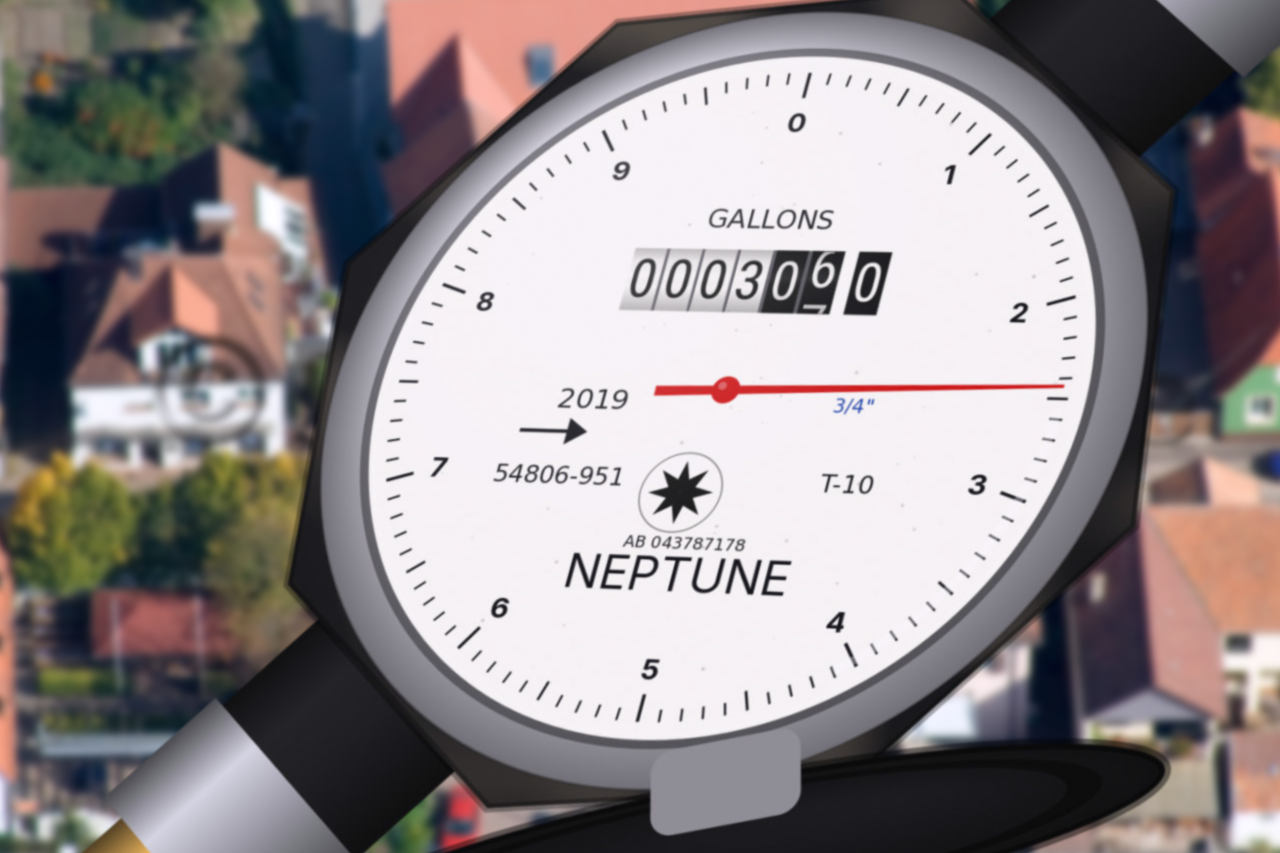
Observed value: 3062.4 gal
